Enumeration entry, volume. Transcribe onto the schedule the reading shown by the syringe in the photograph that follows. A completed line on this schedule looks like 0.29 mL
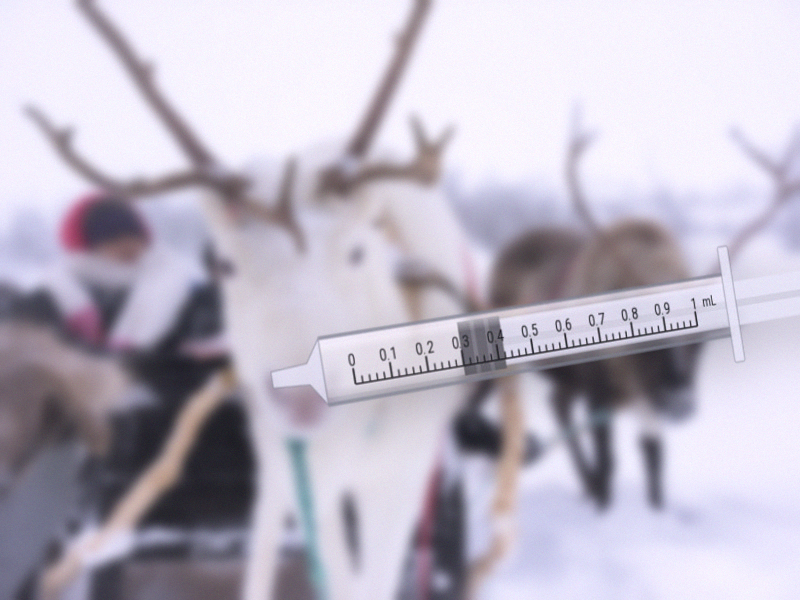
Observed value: 0.3 mL
